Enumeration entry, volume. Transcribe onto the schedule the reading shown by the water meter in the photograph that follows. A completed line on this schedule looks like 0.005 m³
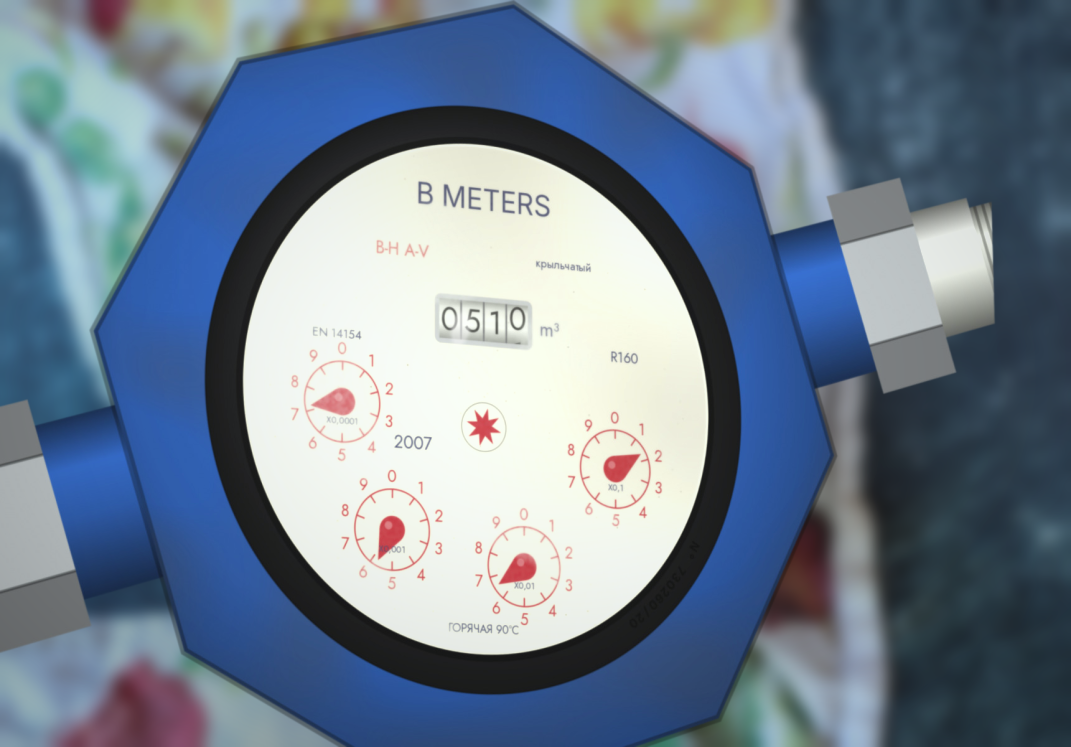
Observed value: 510.1657 m³
